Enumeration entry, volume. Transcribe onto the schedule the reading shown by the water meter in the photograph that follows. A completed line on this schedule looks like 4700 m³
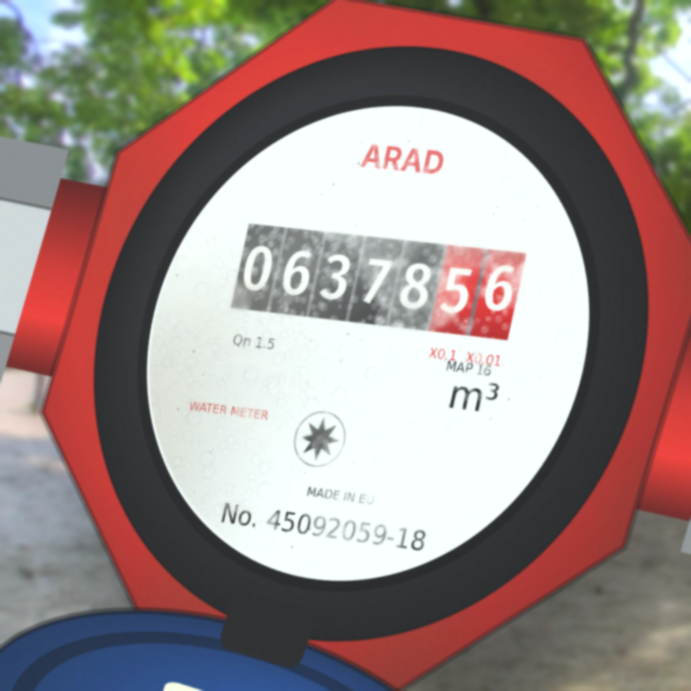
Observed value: 6378.56 m³
